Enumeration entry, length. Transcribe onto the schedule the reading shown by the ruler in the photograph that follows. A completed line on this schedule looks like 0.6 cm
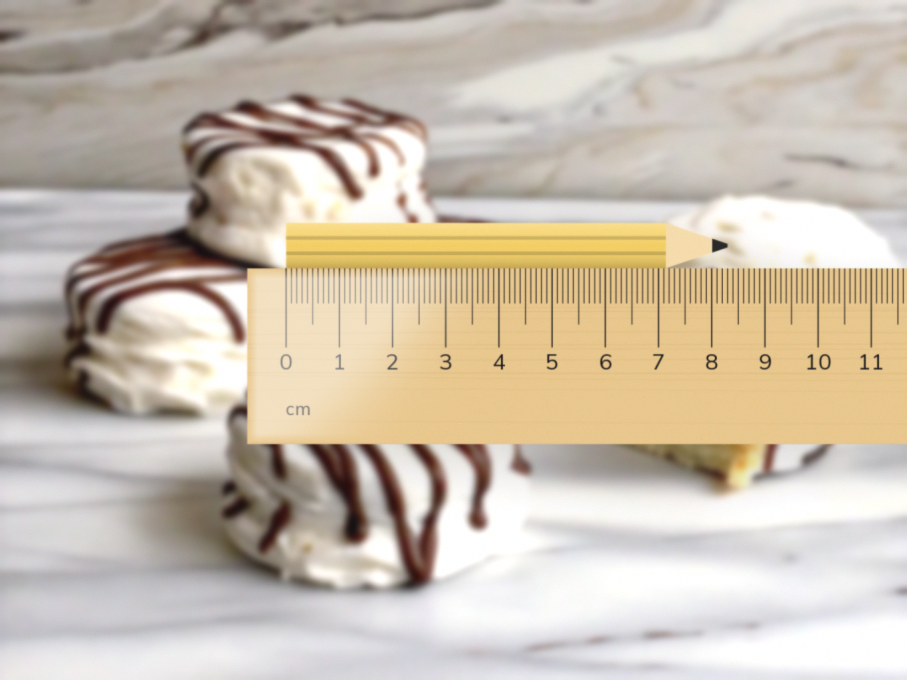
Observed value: 8.3 cm
